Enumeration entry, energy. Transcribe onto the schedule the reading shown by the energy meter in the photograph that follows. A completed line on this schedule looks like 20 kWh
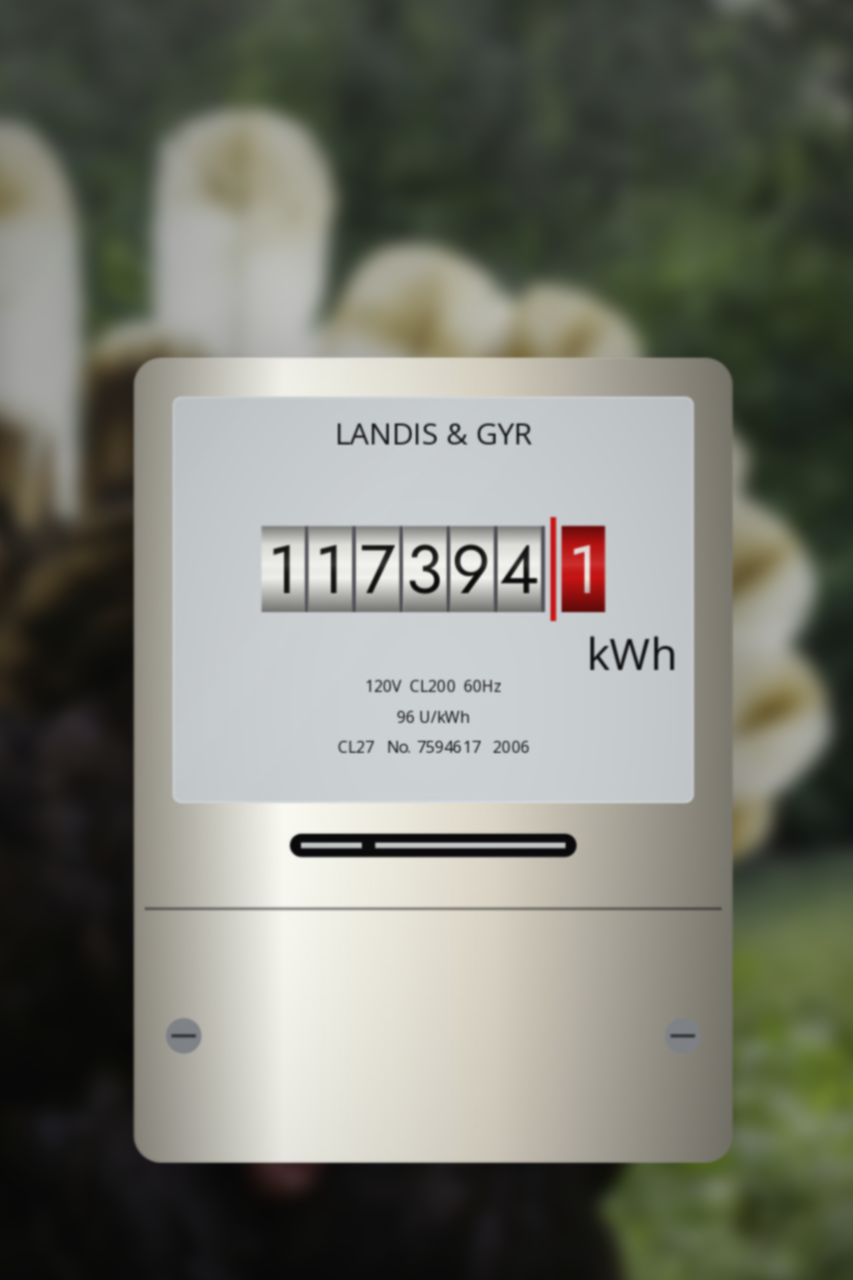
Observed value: 117394.1 kWh
